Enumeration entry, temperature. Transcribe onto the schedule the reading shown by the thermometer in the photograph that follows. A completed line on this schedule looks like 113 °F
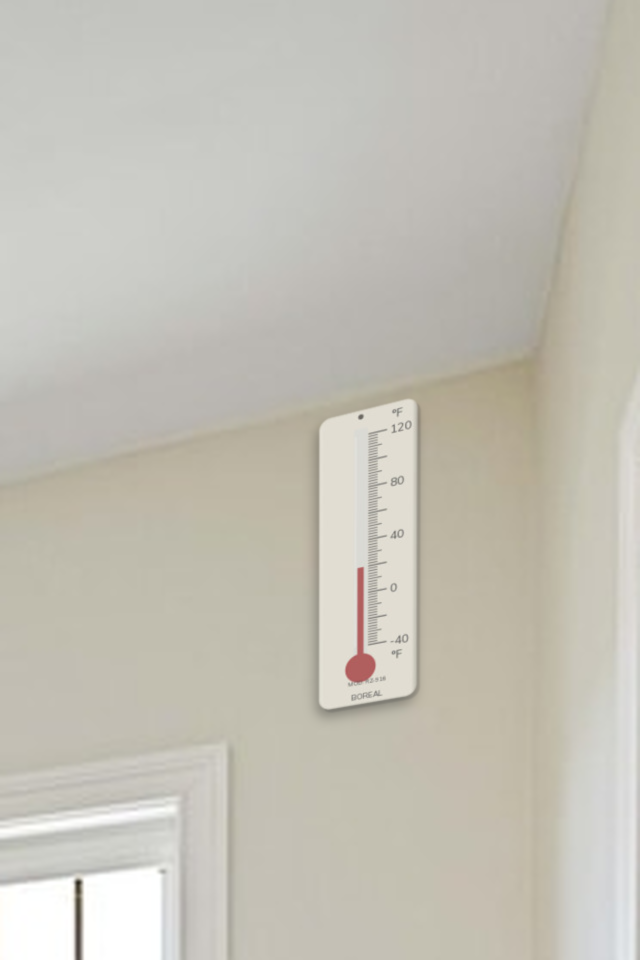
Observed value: 20 °F
